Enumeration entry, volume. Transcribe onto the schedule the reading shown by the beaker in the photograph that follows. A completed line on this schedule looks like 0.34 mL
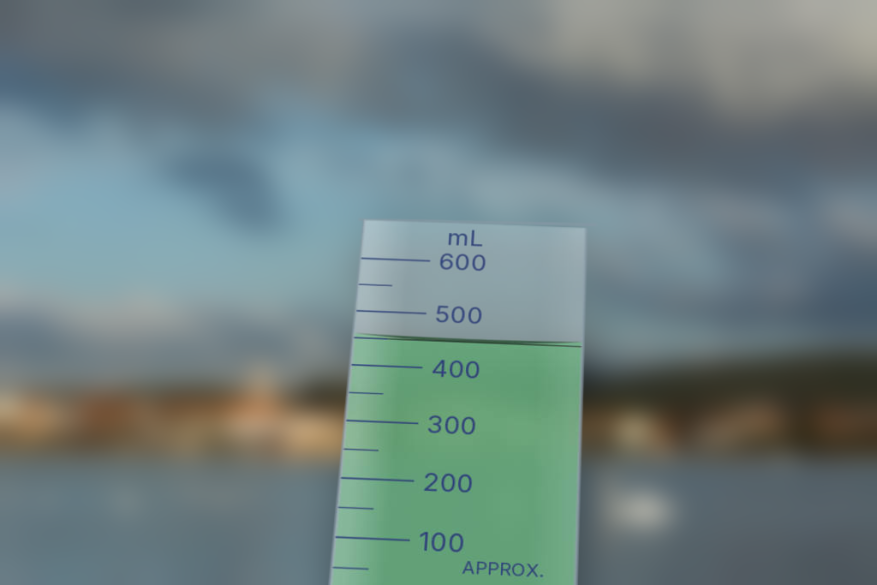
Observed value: 450 mL
